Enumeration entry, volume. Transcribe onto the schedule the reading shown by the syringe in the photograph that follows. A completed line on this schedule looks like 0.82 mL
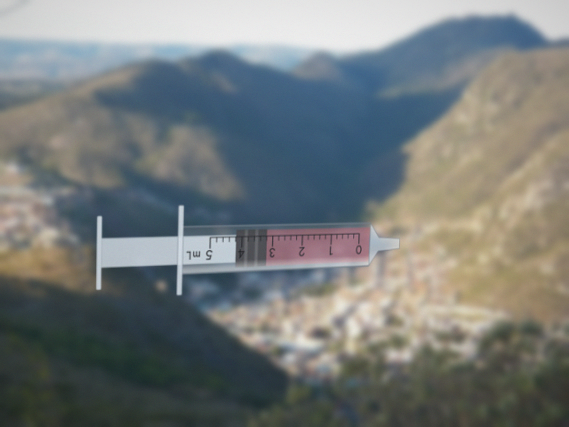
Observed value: 3.2 mL
